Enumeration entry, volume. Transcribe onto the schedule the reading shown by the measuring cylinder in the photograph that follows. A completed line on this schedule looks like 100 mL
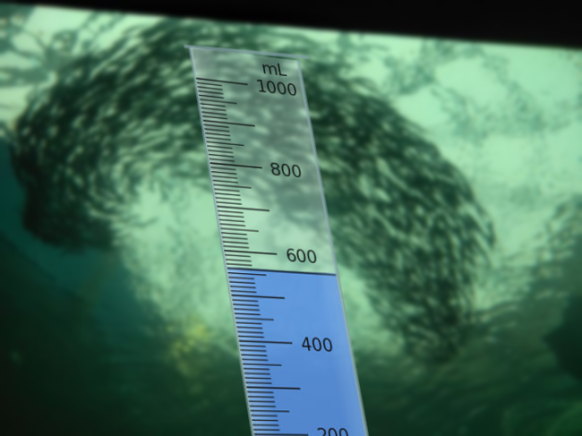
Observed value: 560 mL
